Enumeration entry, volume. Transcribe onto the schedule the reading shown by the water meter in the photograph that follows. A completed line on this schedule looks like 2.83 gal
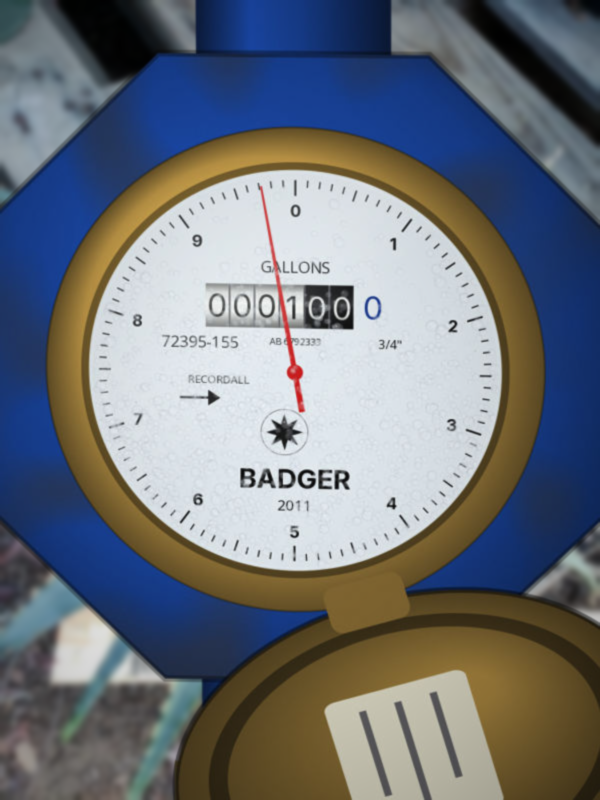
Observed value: 999.7 gal
